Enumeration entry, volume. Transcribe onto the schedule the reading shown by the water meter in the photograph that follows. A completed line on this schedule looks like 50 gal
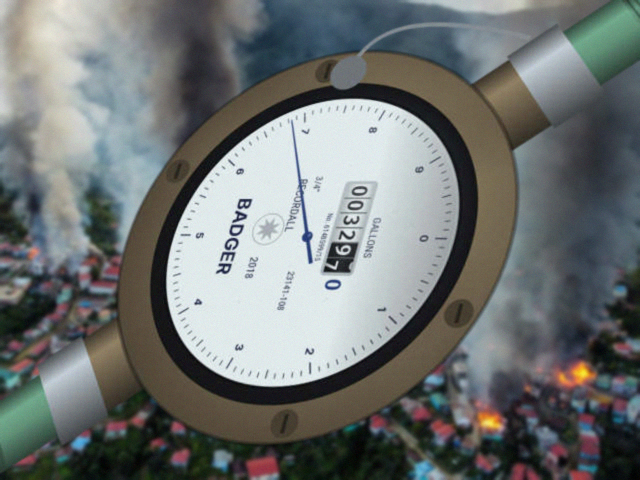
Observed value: 32966.8 gal
